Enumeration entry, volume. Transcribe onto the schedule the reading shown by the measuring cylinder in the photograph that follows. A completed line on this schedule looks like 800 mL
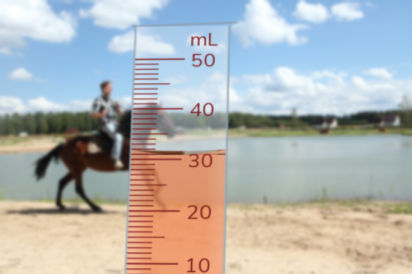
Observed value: 31 mL
